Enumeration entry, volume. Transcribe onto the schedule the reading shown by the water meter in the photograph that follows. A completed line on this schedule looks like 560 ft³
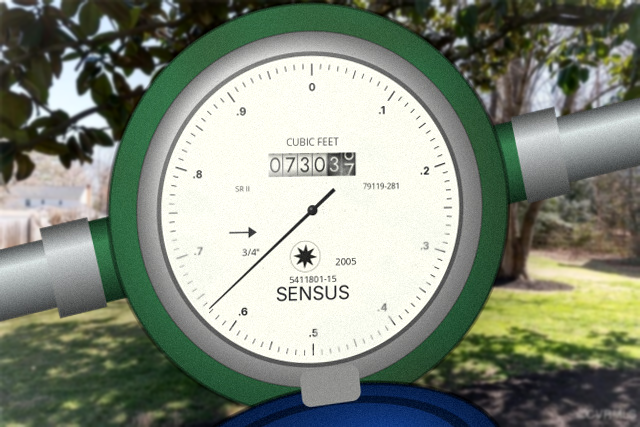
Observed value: 73036.63 ft³
